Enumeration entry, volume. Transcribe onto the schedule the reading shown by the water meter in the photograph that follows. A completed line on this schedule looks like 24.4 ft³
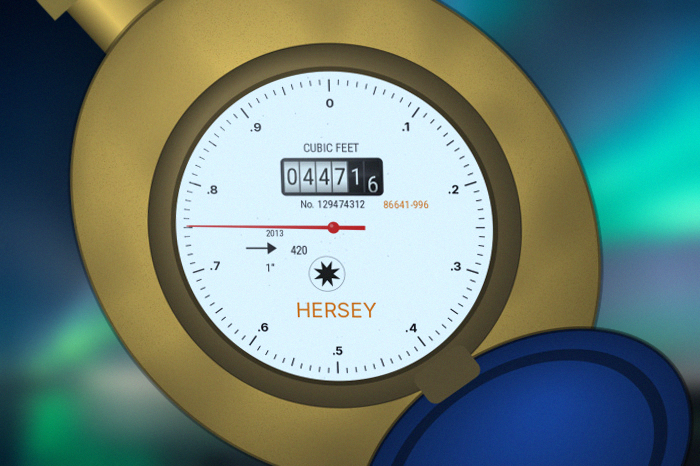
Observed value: 44715.75 ft³
